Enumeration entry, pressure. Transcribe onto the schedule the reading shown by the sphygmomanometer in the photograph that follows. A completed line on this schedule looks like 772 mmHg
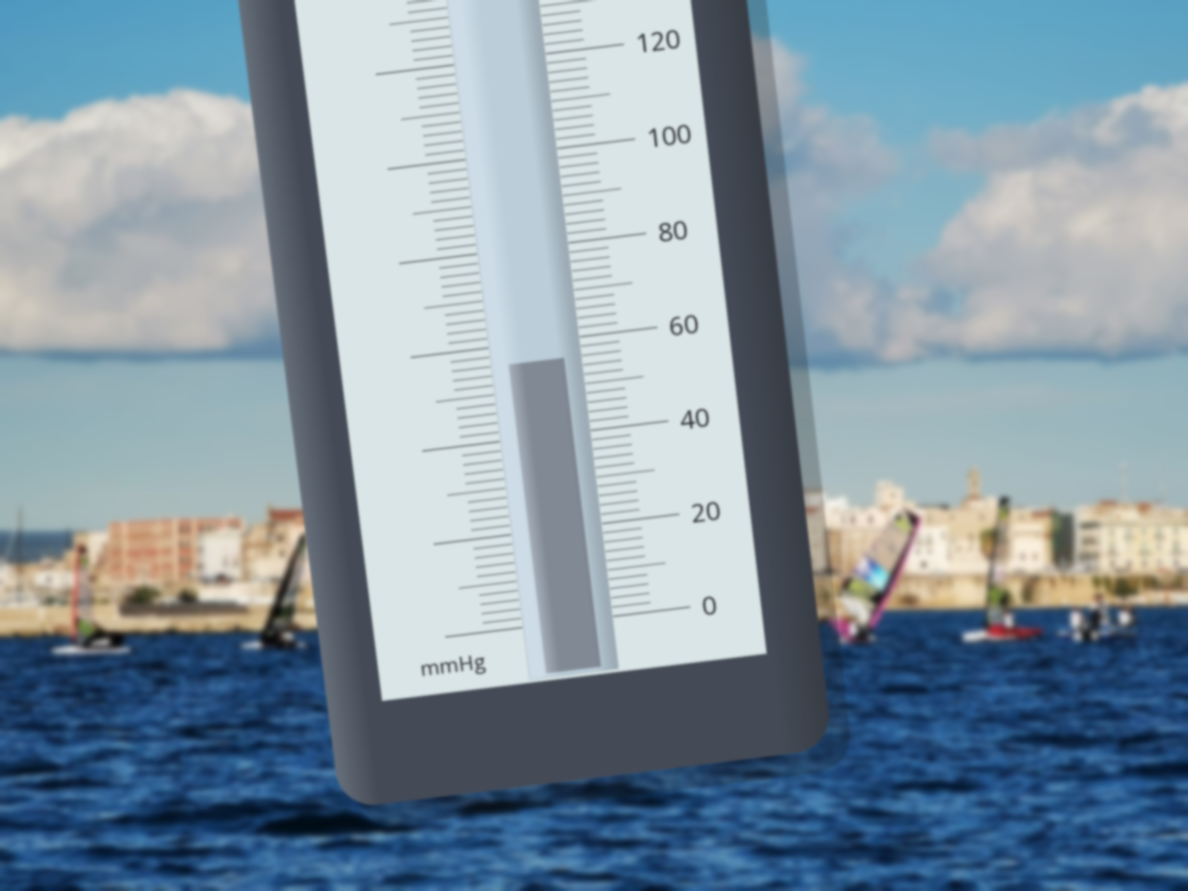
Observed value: 56 mmHg
